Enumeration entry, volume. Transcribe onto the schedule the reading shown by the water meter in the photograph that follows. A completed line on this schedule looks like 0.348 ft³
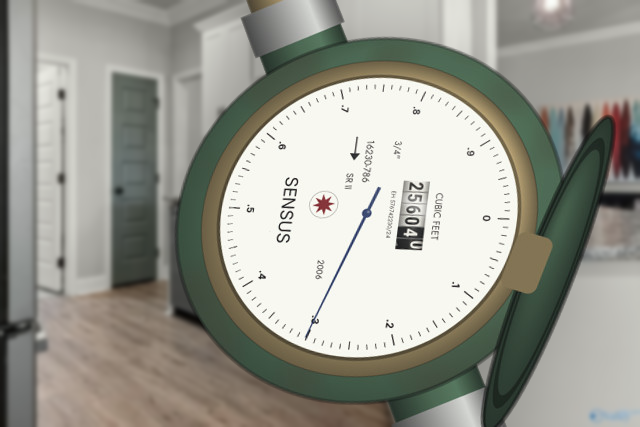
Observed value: 256040.30 ft³
